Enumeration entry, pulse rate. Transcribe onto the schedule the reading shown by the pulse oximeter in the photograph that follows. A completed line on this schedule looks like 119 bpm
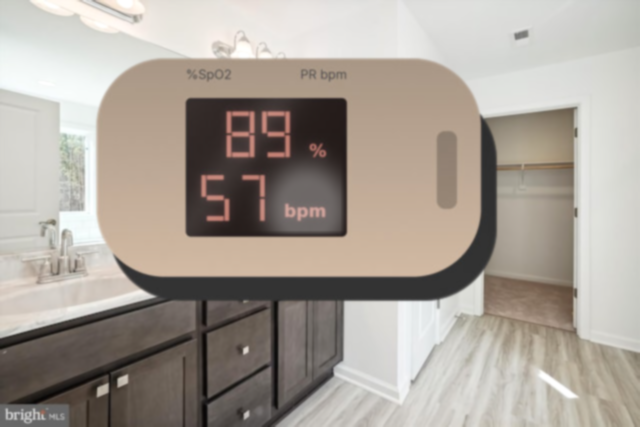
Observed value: 57 bpm
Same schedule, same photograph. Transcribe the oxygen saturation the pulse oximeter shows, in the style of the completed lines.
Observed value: 89 %
